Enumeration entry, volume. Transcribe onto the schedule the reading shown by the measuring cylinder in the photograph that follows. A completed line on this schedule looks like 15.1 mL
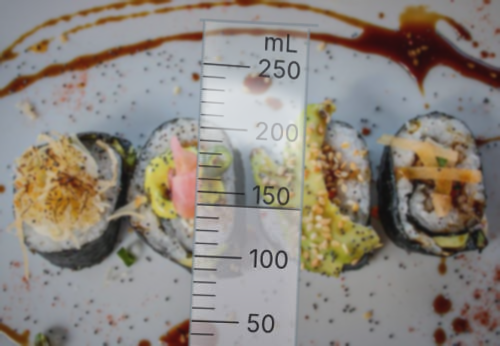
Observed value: 140 mL
